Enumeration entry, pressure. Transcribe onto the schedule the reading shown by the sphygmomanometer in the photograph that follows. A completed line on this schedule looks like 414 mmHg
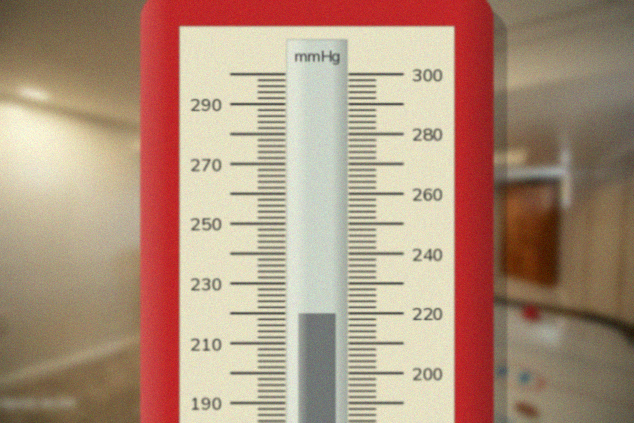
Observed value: 220 mmHg
